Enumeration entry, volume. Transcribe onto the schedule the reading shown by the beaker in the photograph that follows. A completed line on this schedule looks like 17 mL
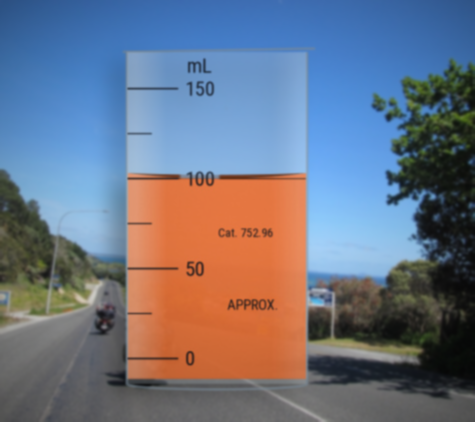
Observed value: 100 mL
